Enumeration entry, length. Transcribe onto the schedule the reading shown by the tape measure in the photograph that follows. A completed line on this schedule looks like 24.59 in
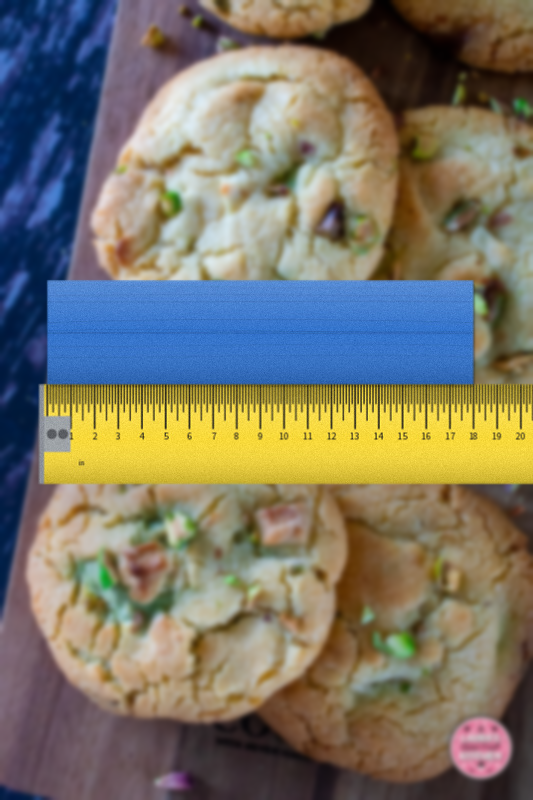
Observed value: 18 in
